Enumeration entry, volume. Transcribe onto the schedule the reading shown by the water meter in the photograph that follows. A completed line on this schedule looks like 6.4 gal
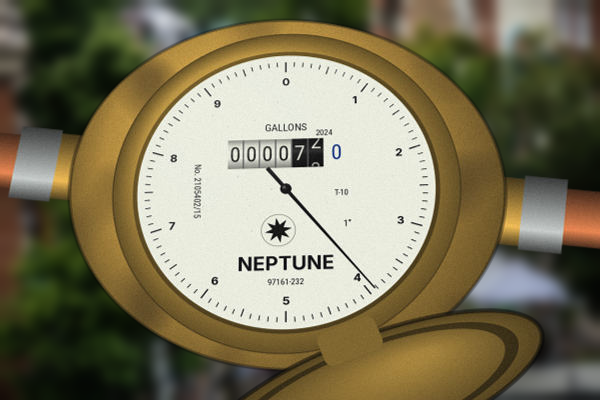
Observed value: 723.9 gal
